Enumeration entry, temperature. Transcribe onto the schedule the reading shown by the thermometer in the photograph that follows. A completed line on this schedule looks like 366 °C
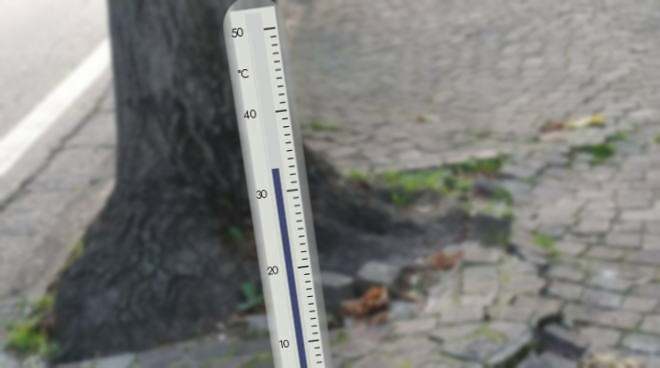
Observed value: 33 °C
